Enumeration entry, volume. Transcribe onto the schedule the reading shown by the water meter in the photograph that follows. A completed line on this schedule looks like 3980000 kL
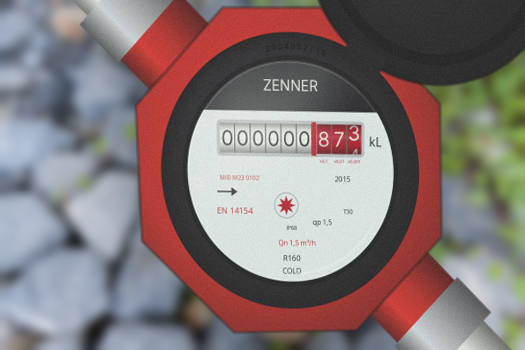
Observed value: 0.873 kL
